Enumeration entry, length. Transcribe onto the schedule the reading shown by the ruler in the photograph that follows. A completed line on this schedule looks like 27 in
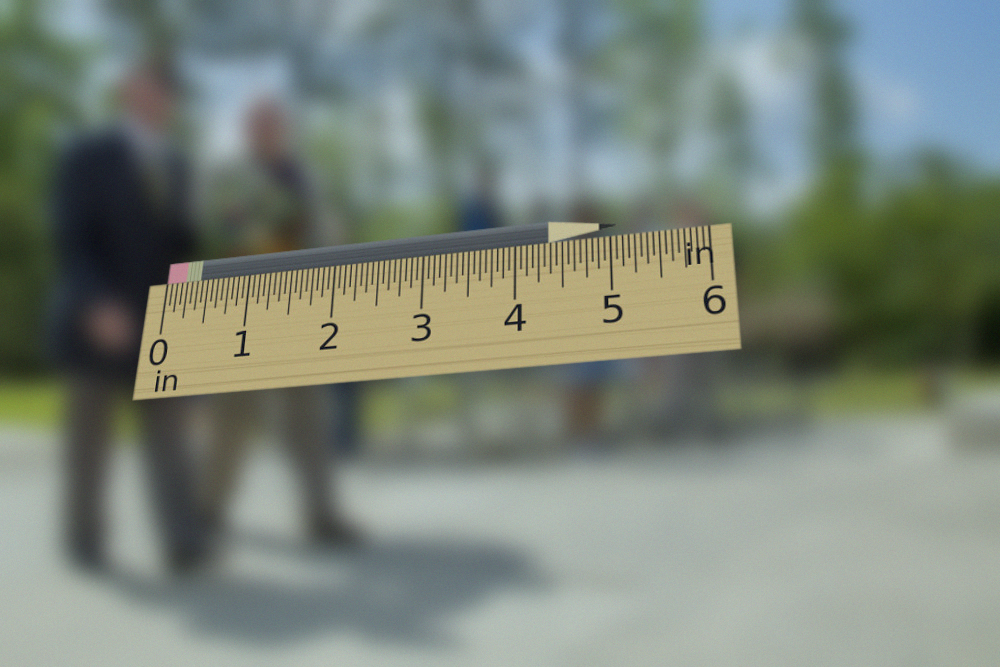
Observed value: 5.0625 in
